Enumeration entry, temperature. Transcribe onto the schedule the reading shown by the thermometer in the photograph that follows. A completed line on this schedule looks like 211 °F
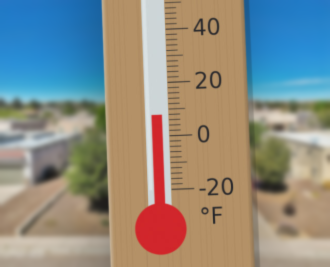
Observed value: 8 °F
